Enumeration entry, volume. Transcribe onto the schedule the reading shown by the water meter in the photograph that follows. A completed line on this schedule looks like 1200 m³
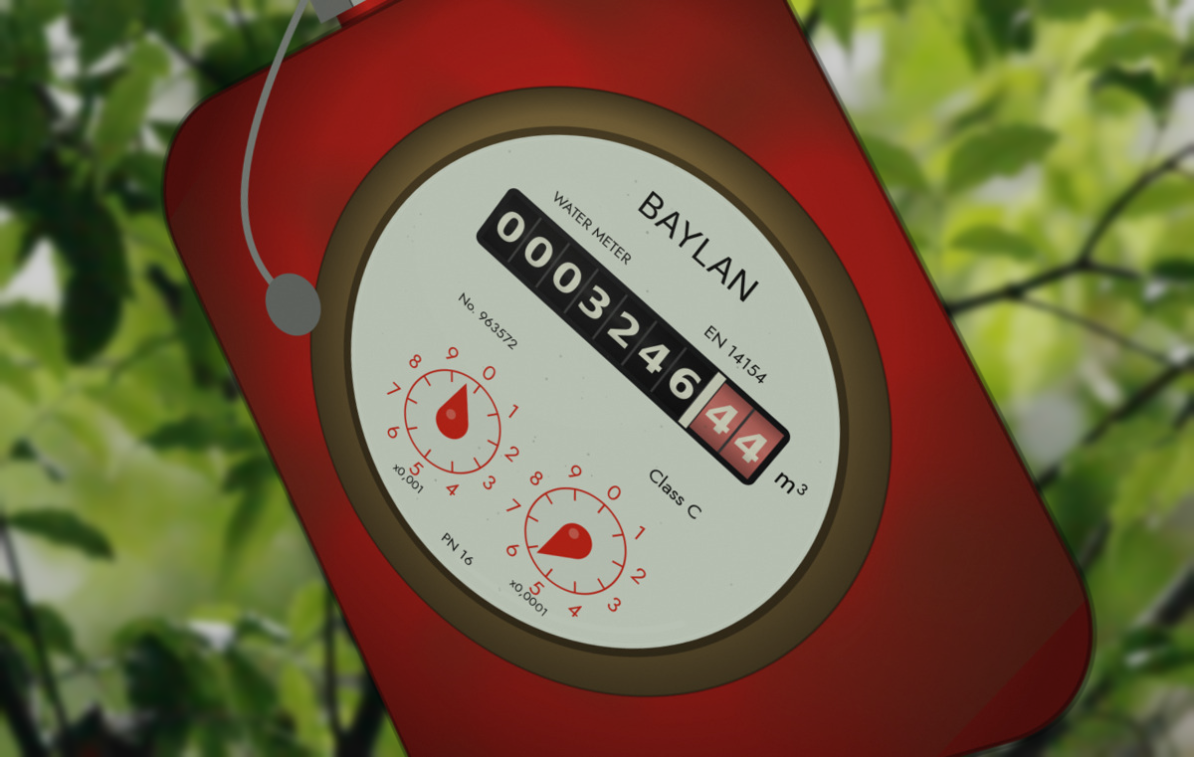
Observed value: 3246.4395 m³
